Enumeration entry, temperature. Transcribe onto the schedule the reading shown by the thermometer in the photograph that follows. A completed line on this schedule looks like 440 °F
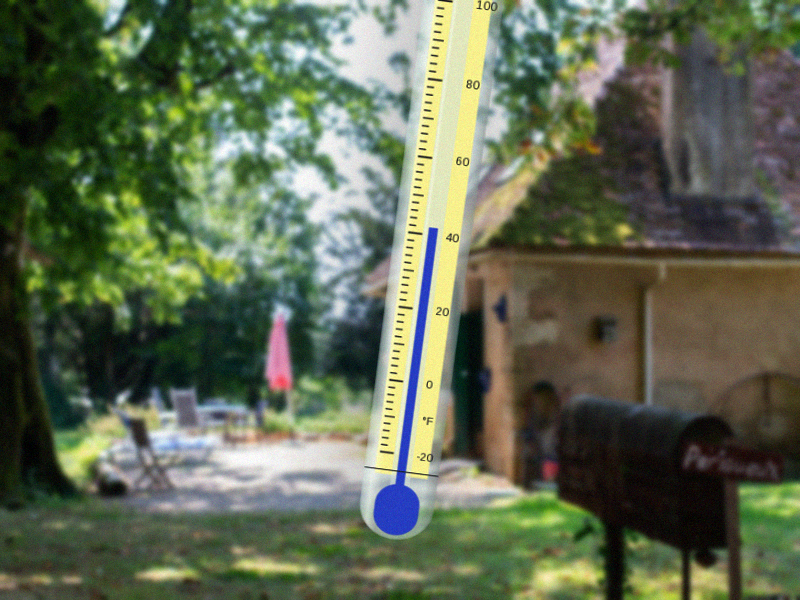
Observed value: 42 °F
